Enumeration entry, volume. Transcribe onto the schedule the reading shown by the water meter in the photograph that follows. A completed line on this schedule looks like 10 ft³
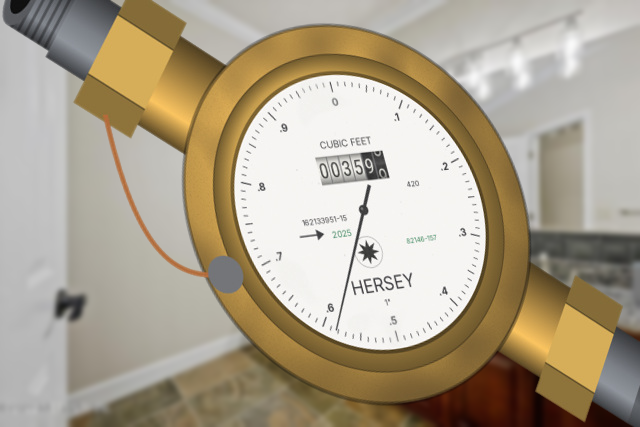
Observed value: 3598.58 ft³
